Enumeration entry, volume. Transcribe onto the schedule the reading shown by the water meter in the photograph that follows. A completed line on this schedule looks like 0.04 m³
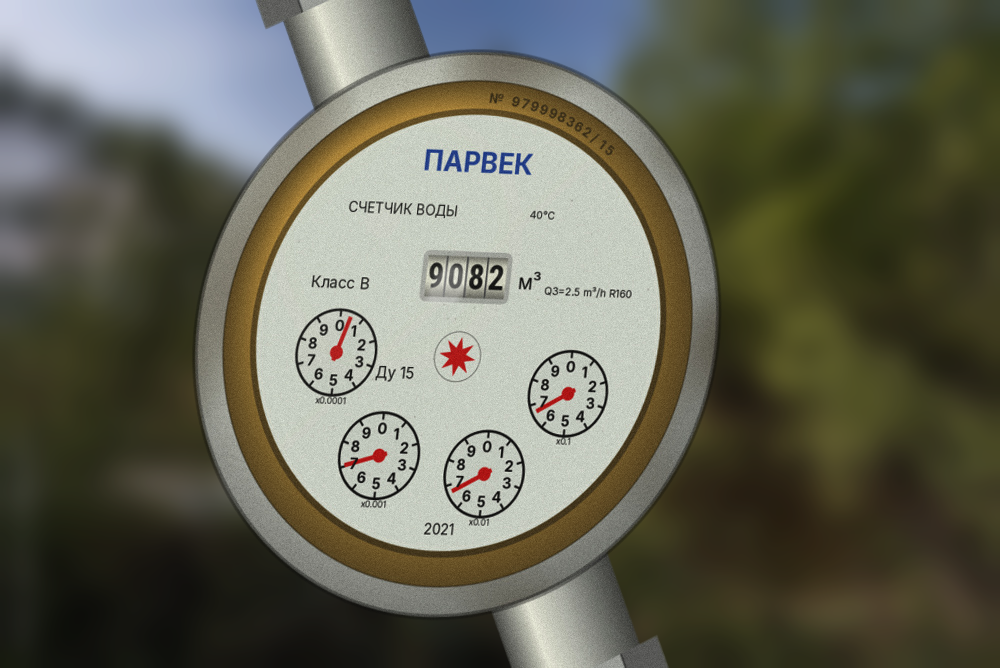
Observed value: 9082.6670 m³
